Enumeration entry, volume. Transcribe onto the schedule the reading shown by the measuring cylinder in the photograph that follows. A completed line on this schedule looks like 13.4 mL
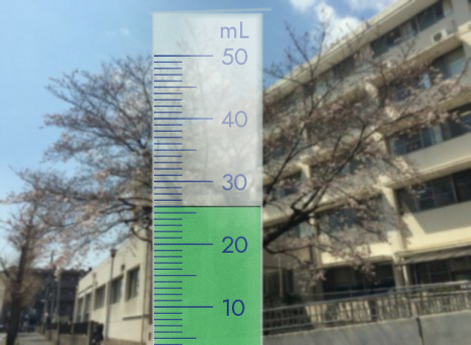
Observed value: 26 mL
